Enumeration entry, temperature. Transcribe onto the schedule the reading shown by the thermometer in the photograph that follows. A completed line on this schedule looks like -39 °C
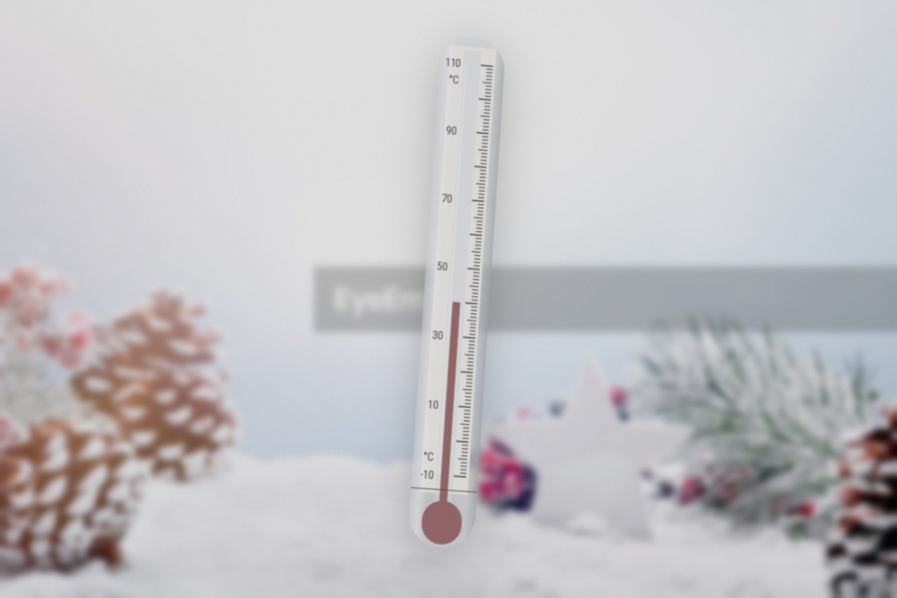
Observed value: 40 °C
